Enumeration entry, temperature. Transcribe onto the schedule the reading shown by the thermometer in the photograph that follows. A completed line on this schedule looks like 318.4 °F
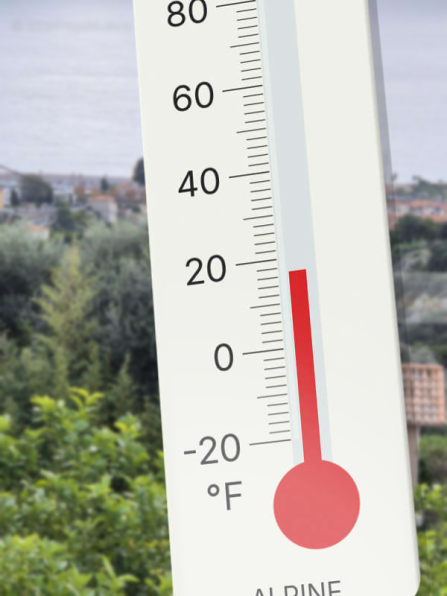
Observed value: 17 °F
